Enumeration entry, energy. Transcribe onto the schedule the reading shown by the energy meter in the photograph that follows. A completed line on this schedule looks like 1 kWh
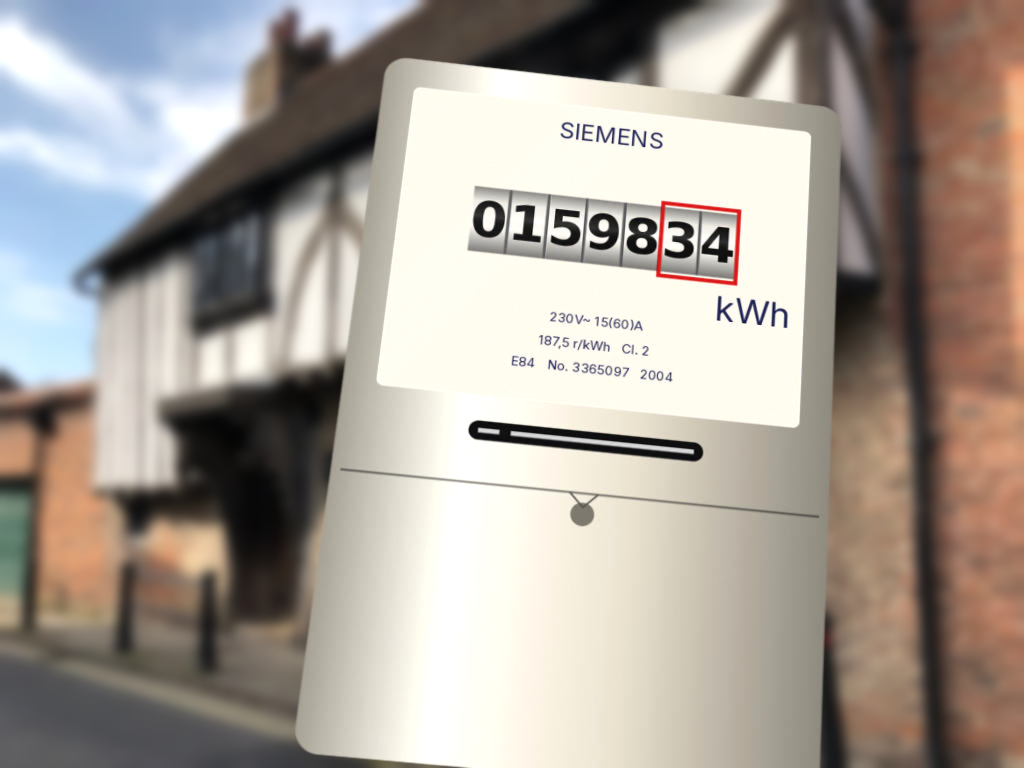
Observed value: 1598.34 kWh
